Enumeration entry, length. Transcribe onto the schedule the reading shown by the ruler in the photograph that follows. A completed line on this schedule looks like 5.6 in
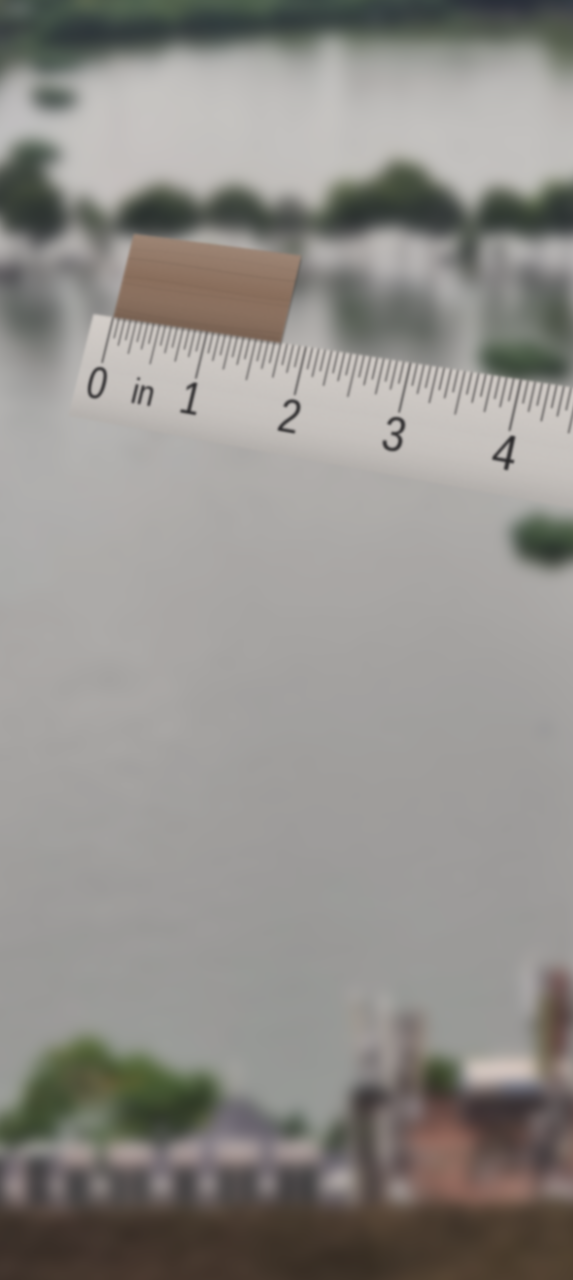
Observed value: 1.75 in
